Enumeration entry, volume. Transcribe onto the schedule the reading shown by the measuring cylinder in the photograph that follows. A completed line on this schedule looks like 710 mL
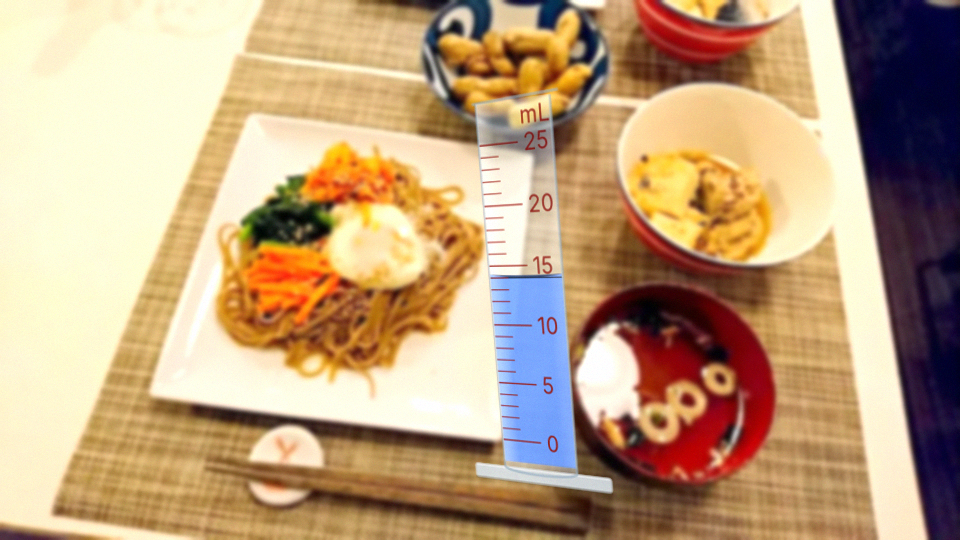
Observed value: 14 mL
